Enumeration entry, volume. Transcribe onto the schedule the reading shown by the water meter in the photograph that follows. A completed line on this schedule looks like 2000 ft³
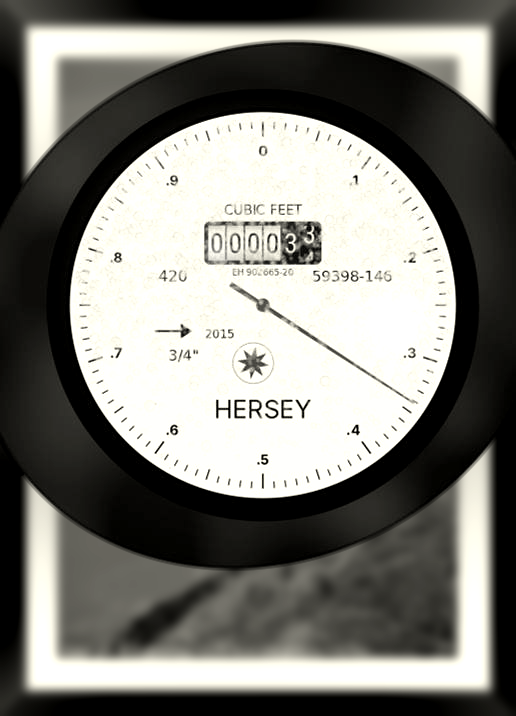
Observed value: 33.34 ft³
